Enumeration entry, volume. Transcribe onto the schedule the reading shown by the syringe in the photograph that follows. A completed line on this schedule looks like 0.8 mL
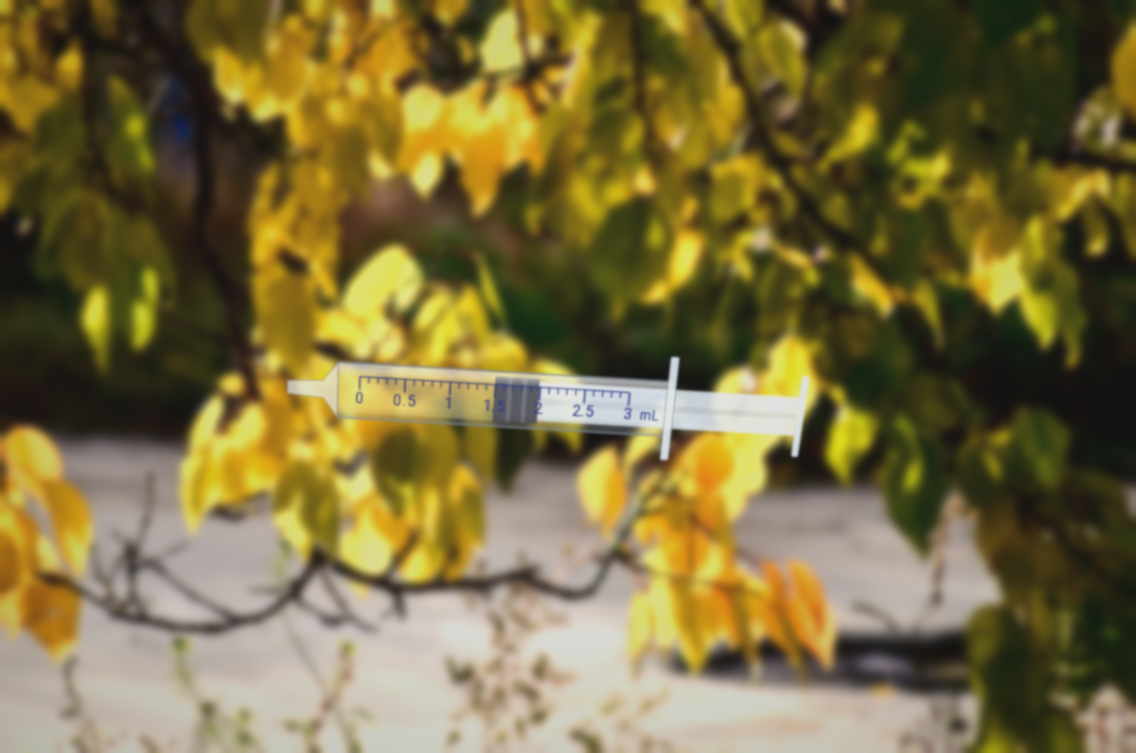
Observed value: 1.5 mL
